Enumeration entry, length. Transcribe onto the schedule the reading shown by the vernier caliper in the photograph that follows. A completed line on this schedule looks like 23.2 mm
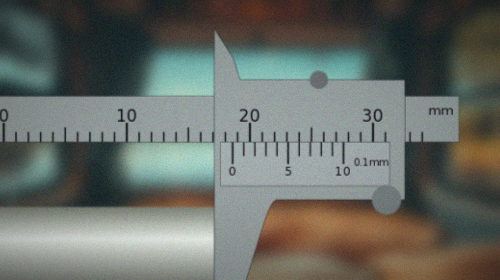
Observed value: 18.6 mm
